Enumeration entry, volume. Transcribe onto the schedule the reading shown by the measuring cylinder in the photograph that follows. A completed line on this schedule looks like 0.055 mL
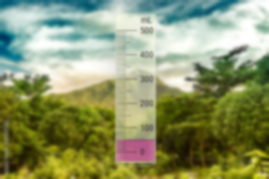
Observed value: 50 mL
